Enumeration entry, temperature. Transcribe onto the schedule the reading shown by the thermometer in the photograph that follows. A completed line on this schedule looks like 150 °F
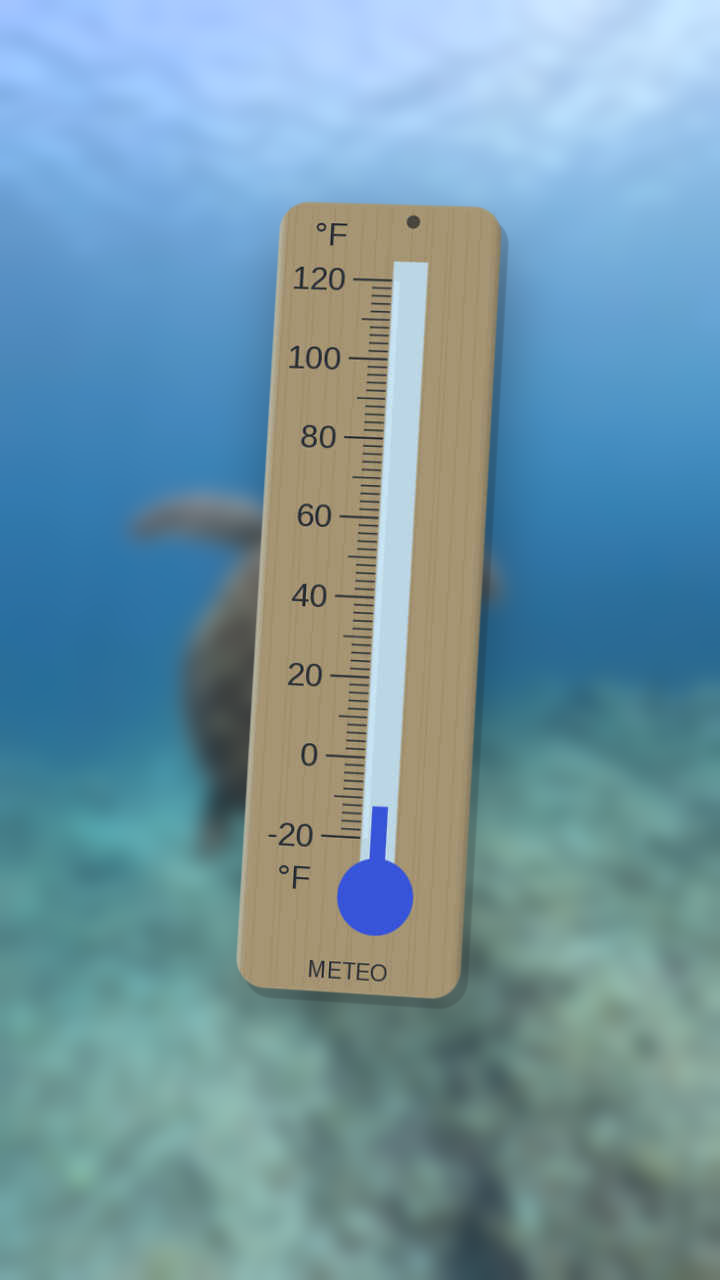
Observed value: -12 °F
